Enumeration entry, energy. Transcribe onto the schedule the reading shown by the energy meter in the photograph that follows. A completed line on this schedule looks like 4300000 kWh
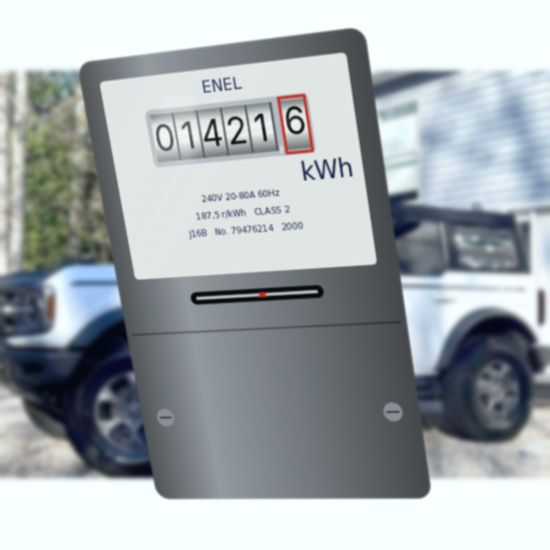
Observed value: 1421.6 kWh
